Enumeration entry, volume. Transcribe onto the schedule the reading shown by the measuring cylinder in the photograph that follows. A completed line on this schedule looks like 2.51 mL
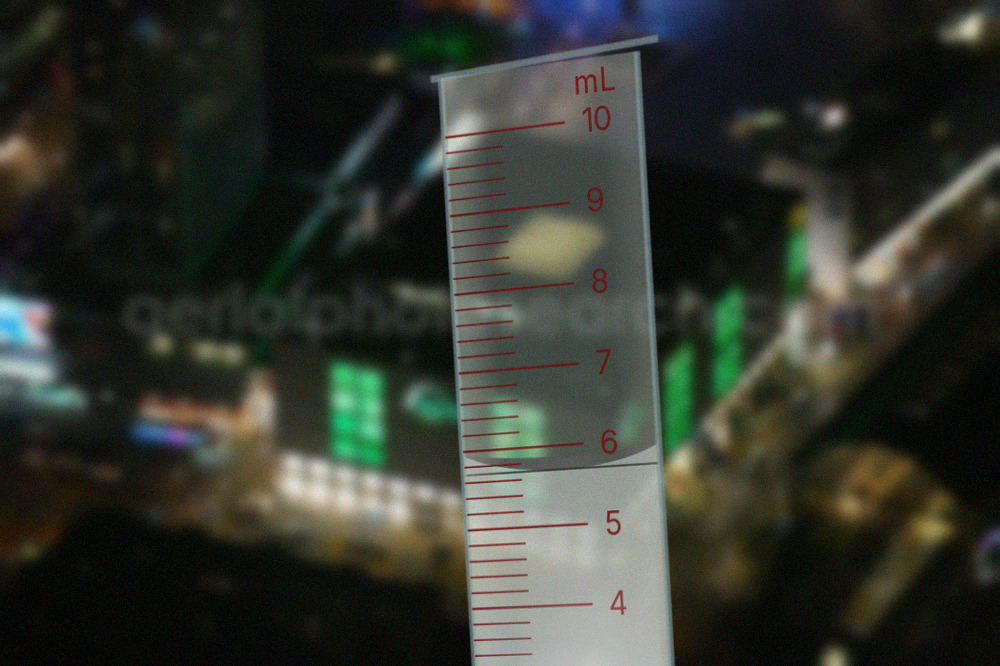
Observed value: 5.7 mL
